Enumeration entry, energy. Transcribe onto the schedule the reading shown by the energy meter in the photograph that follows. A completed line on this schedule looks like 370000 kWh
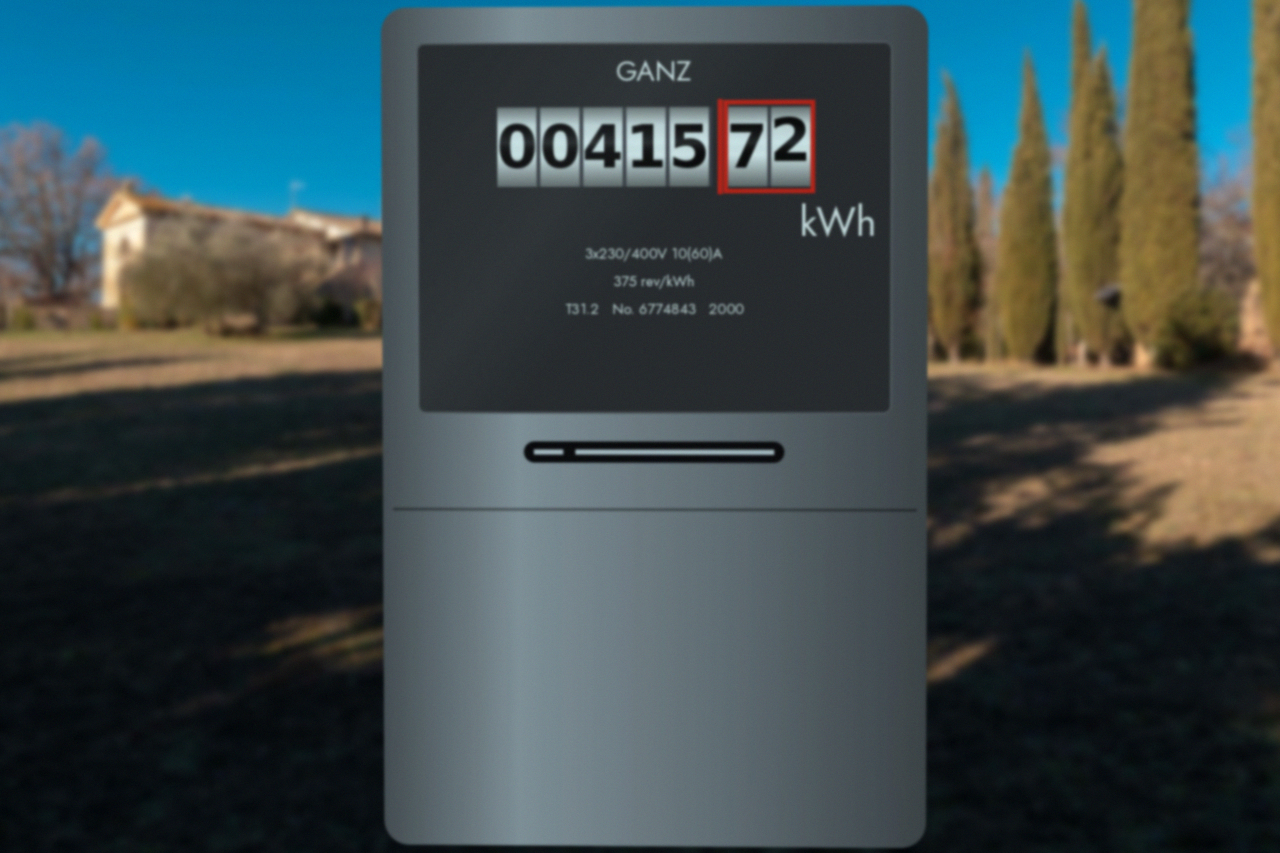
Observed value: 415.72 kWh
